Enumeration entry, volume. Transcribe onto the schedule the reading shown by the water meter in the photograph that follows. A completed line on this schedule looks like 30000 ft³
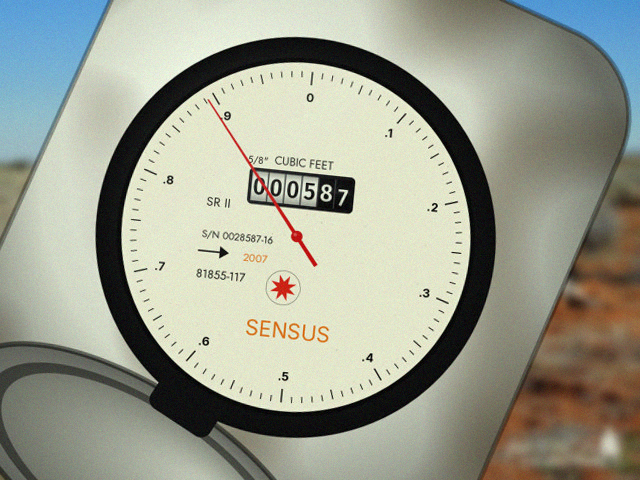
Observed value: 586.89 ft³
